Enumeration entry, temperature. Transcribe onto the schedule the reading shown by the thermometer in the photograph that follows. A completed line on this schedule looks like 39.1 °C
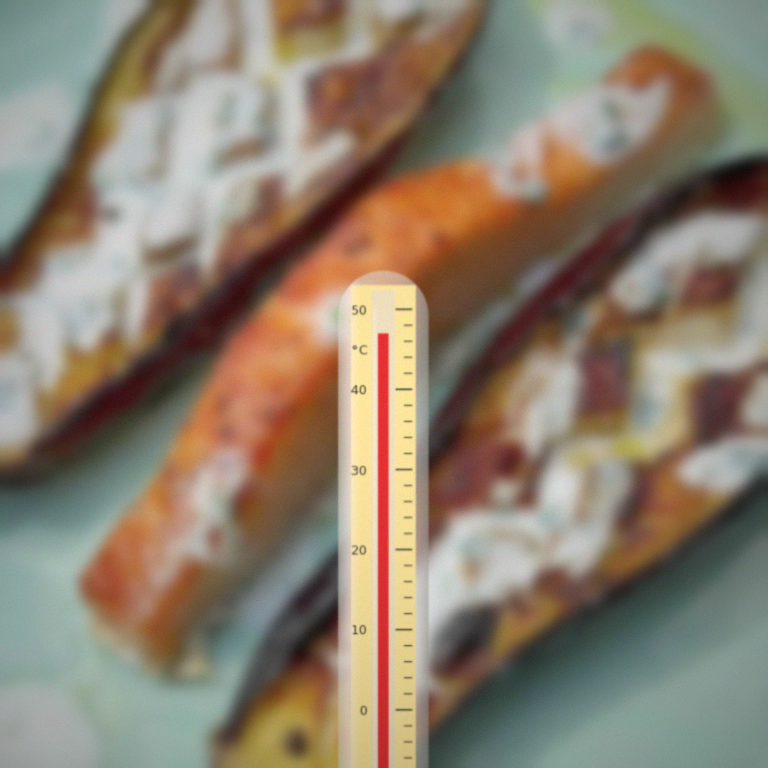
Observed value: 47 °C
